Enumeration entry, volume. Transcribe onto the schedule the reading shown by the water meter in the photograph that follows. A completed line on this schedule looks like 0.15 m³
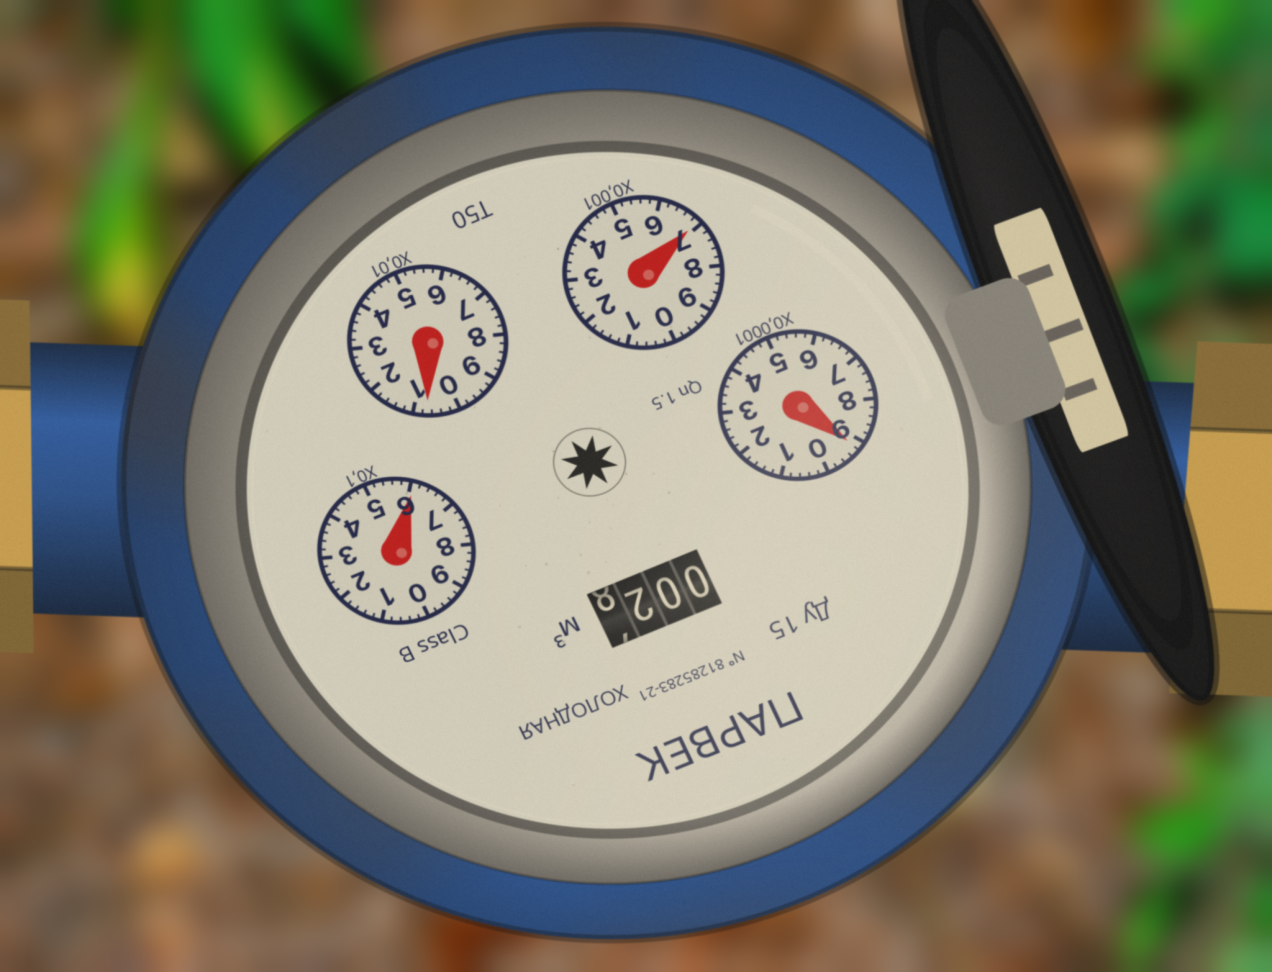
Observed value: 27.6069 m³
